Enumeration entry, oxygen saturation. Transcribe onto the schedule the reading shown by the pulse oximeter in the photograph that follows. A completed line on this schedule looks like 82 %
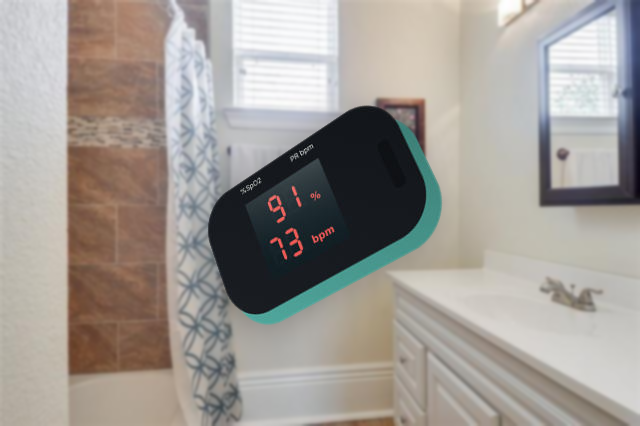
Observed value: 91 %
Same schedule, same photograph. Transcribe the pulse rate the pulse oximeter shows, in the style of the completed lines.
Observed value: 73 bpm
